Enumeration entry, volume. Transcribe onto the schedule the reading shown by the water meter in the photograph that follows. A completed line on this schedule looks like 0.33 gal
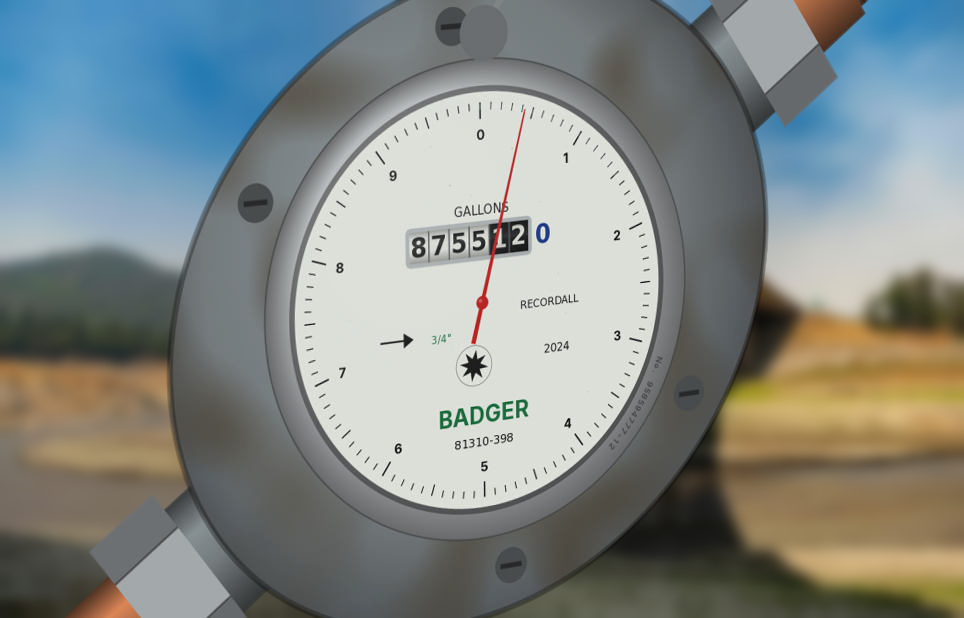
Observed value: 8755120.4 gal
